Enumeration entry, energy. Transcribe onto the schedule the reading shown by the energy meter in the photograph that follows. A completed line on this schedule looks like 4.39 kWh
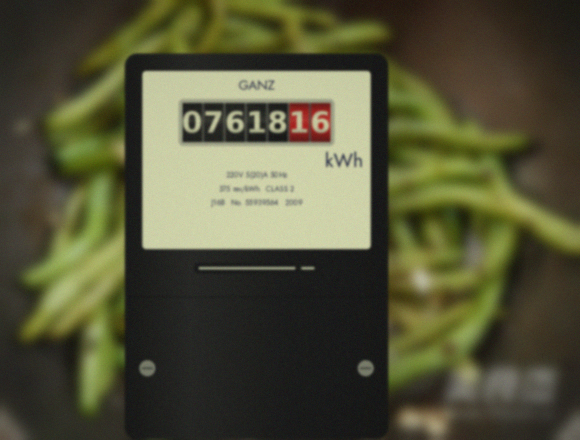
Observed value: 7618.16 kWh
